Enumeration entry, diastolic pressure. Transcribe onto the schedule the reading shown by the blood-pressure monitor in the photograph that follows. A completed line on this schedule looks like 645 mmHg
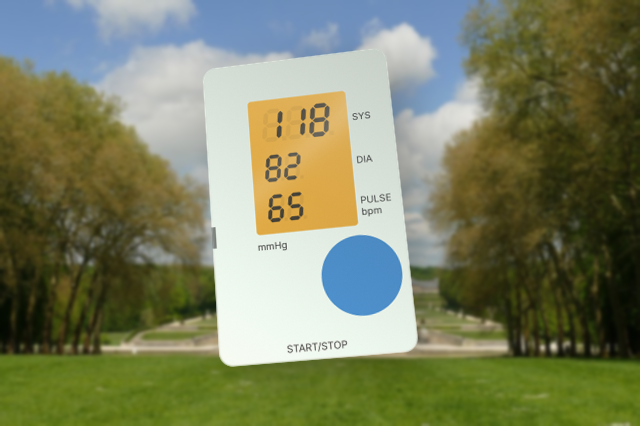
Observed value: 82 mmHg
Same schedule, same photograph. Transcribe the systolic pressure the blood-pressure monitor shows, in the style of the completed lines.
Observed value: 118 mmHg
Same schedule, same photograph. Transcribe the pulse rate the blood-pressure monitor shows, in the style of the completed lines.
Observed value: 65 bpm
